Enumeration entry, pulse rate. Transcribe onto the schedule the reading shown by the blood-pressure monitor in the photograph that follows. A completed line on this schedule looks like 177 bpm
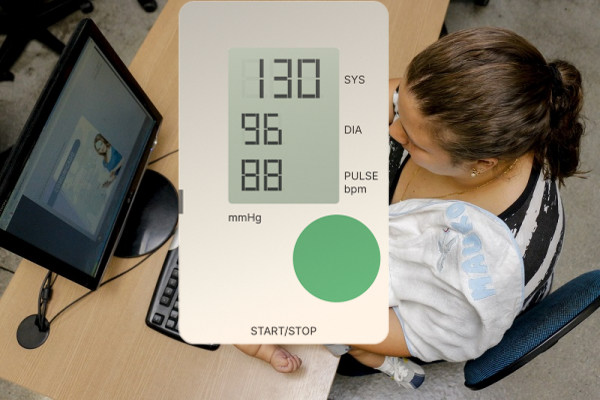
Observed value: 88 bpm
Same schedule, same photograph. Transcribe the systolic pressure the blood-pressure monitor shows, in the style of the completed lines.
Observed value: 130 mmHg
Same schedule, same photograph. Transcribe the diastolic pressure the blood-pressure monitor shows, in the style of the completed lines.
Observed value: 96 mmHg
